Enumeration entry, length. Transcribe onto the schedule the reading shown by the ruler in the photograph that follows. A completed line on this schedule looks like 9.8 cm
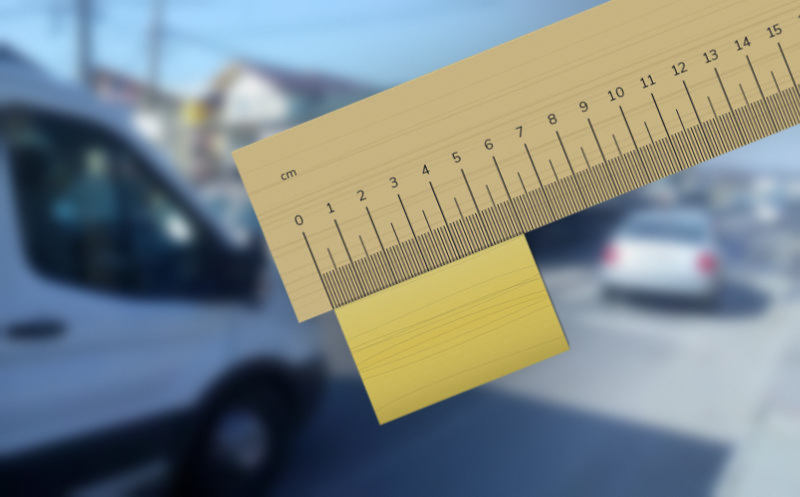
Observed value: 6 cm
